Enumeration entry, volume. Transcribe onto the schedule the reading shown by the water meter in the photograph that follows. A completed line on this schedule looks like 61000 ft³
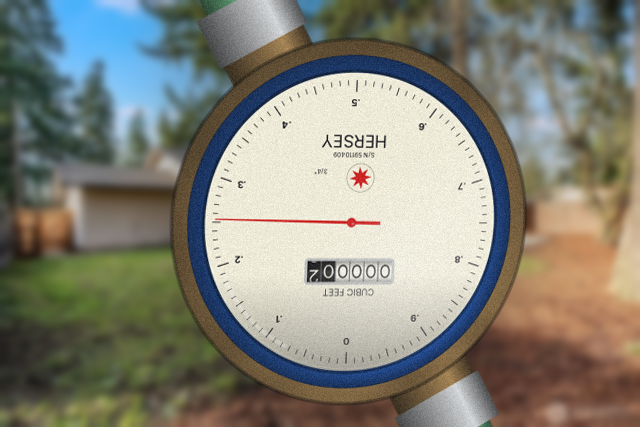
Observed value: 2.25 ft³
